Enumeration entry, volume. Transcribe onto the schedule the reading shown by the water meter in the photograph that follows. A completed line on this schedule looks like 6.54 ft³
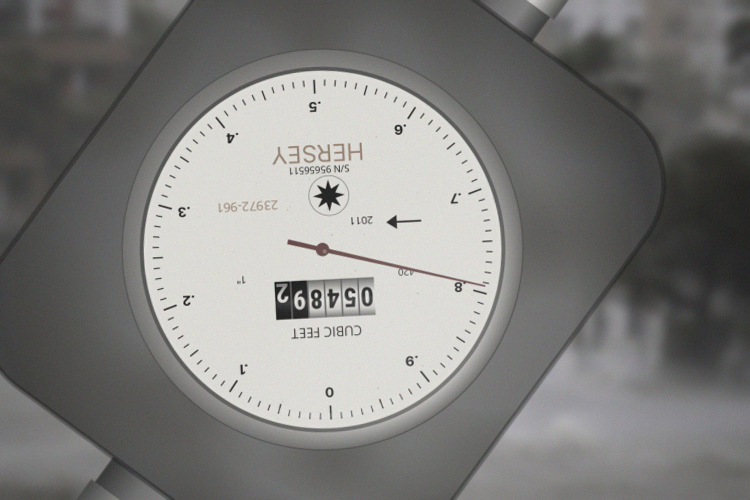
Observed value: 54891.79 ft³
